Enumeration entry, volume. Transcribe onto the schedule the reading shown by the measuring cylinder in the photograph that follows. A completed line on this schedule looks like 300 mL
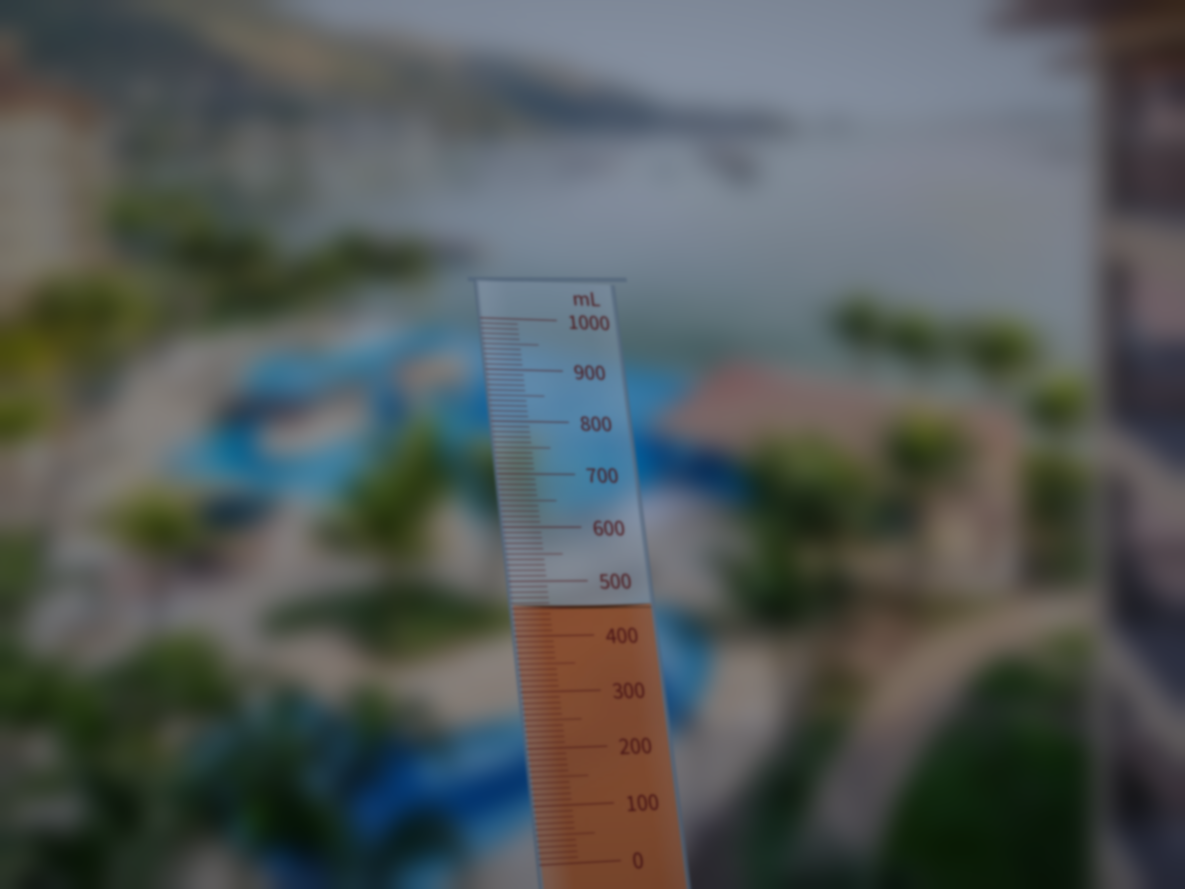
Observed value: 450 mL
